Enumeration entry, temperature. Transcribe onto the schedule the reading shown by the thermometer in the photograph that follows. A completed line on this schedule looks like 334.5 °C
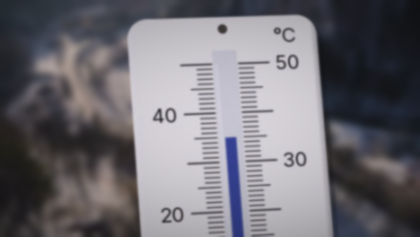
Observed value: 35 °C
